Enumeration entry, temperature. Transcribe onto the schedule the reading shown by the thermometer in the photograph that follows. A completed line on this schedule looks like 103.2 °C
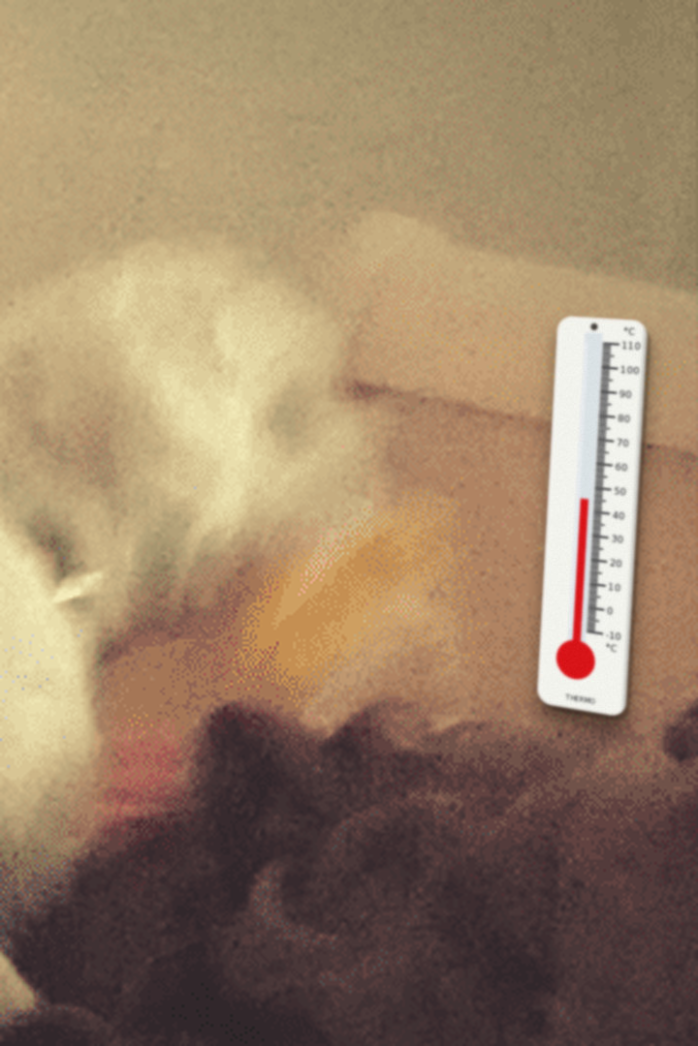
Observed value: 45 °C
